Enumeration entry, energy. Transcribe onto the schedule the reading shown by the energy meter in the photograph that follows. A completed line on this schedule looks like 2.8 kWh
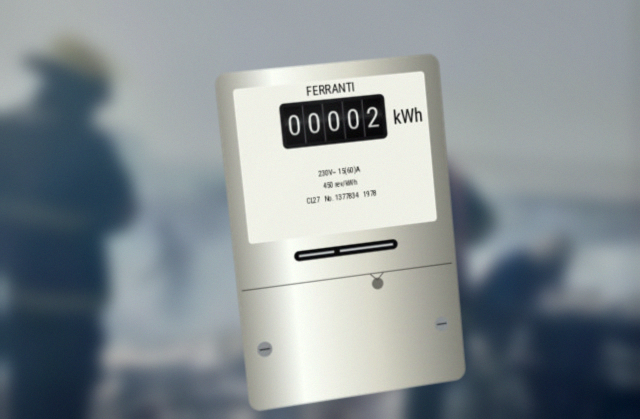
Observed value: 2 kWh
